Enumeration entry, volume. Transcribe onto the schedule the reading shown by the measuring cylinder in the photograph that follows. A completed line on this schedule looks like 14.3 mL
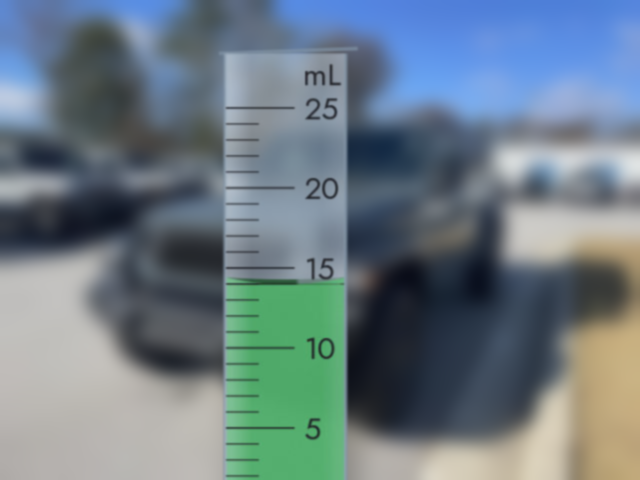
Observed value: 14 mL
